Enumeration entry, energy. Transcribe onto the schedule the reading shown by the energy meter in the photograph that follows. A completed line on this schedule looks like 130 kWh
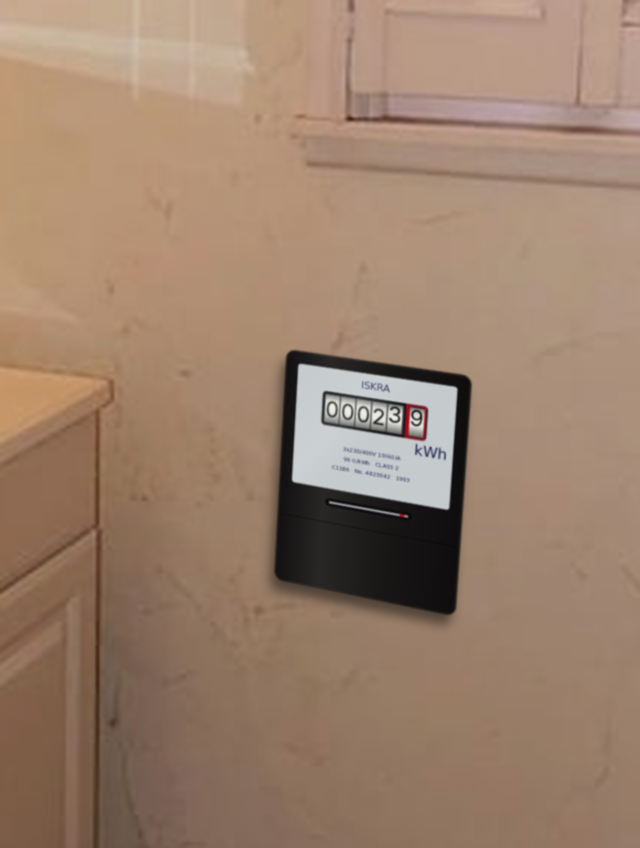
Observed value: 23.9 kWh
